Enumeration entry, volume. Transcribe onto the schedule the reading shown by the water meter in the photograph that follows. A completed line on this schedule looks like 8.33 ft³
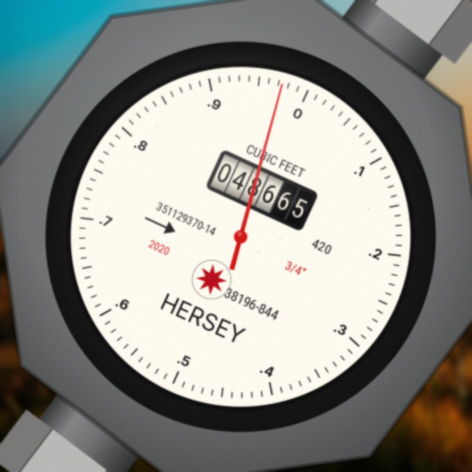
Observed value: 48664.97 ft³
